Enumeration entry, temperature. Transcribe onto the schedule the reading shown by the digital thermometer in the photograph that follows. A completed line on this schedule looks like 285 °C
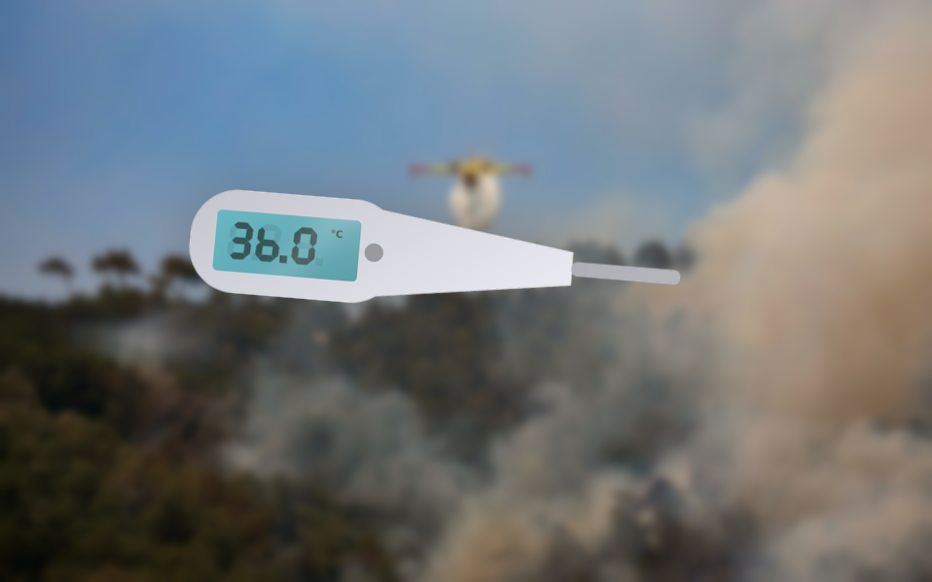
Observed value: 36.0 °C
